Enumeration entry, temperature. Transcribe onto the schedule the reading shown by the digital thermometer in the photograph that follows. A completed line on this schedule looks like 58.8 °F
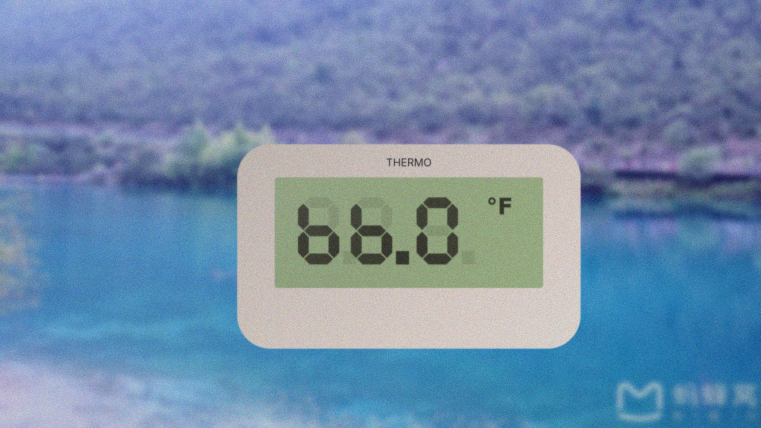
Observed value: 66.0 °F
